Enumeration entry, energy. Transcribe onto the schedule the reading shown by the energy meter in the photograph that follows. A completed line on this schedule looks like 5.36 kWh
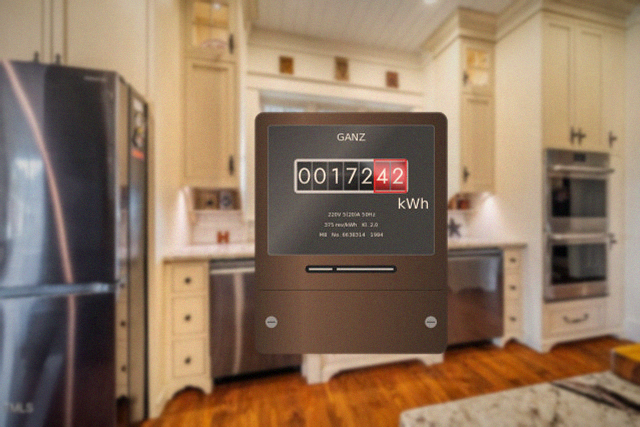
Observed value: 172.42 kWh
